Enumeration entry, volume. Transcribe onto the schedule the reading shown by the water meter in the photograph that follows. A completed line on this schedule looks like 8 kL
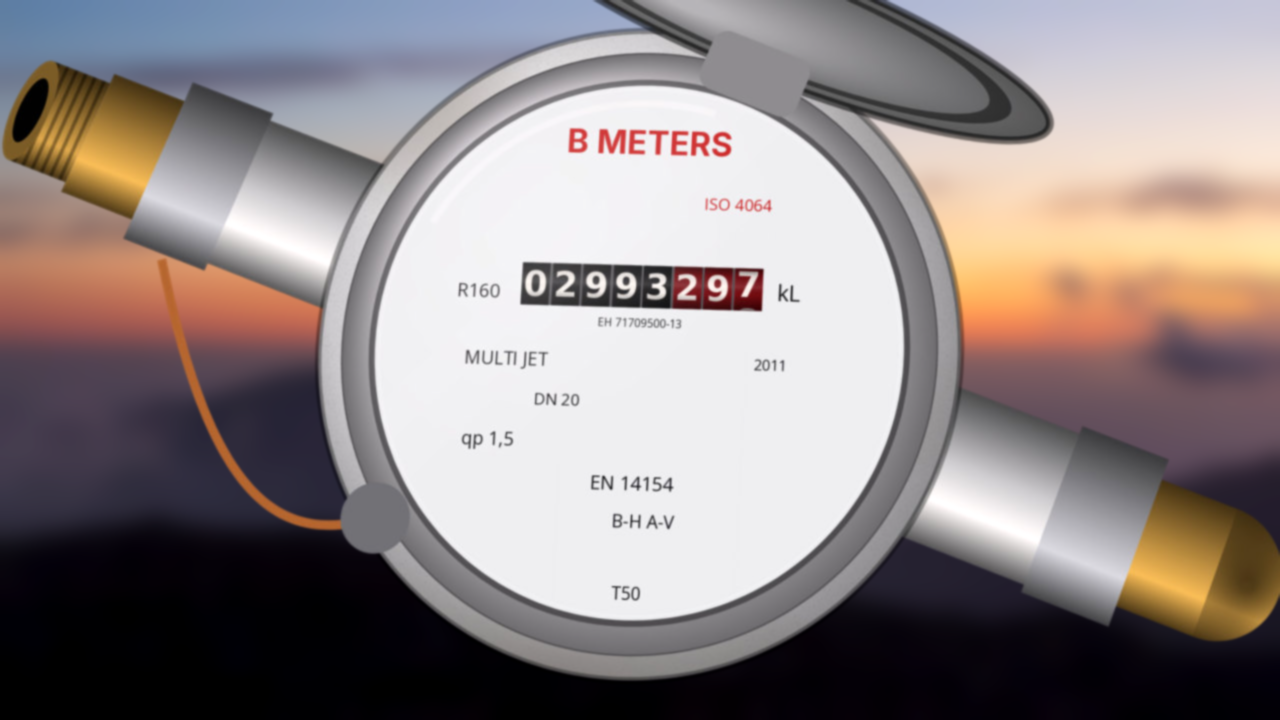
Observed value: 2993.297 kL
